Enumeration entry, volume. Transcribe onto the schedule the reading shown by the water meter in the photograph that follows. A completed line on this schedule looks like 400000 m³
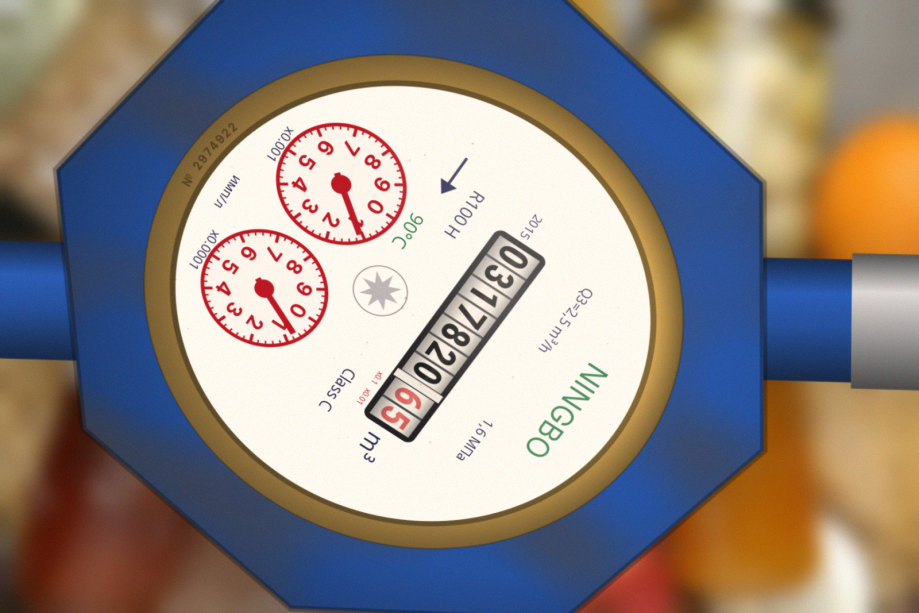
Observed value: 317820.6510 m³
